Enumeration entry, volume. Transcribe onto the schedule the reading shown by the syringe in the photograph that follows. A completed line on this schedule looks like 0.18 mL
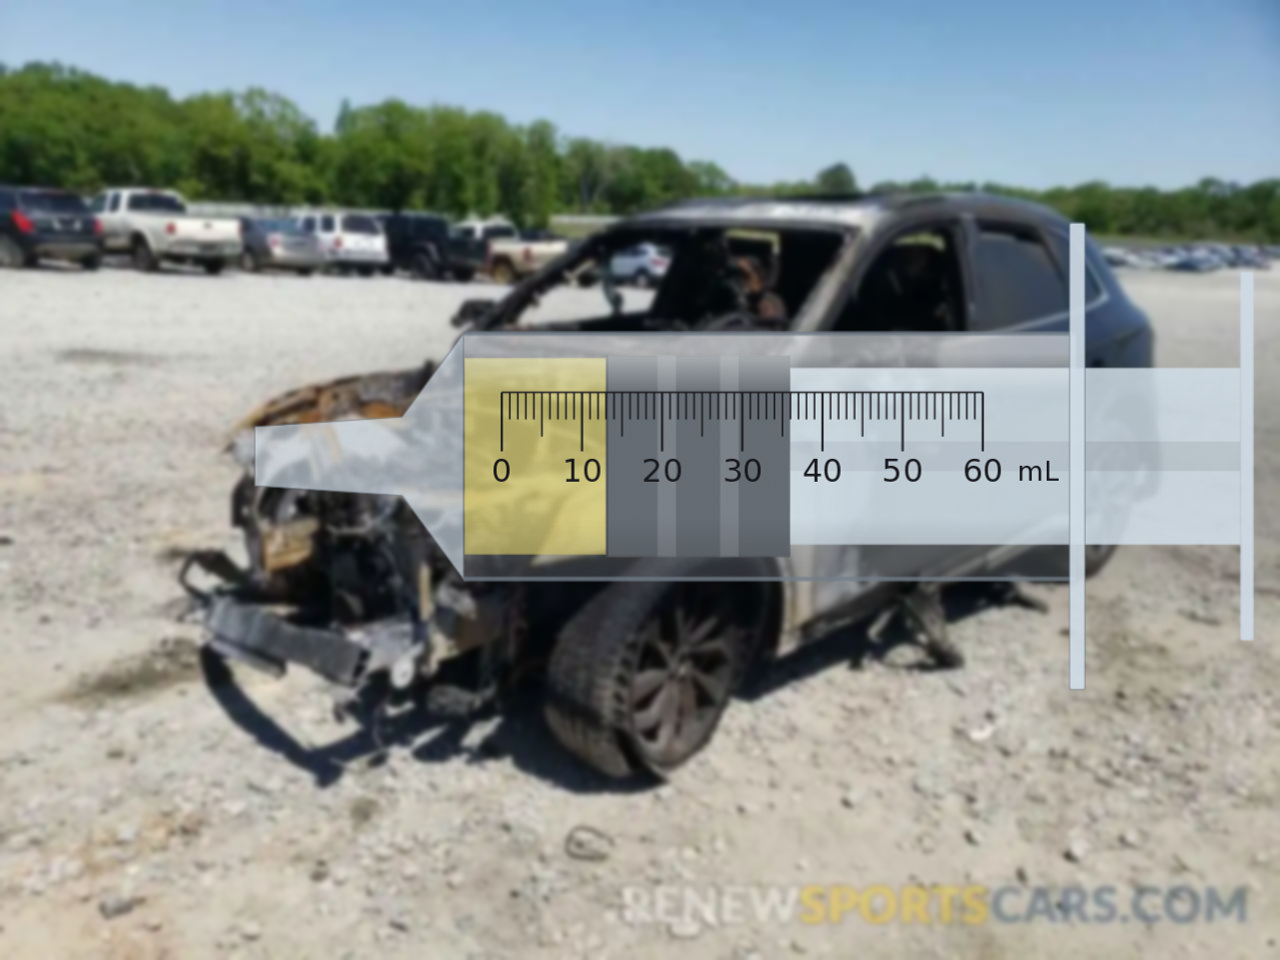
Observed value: 13 mL
